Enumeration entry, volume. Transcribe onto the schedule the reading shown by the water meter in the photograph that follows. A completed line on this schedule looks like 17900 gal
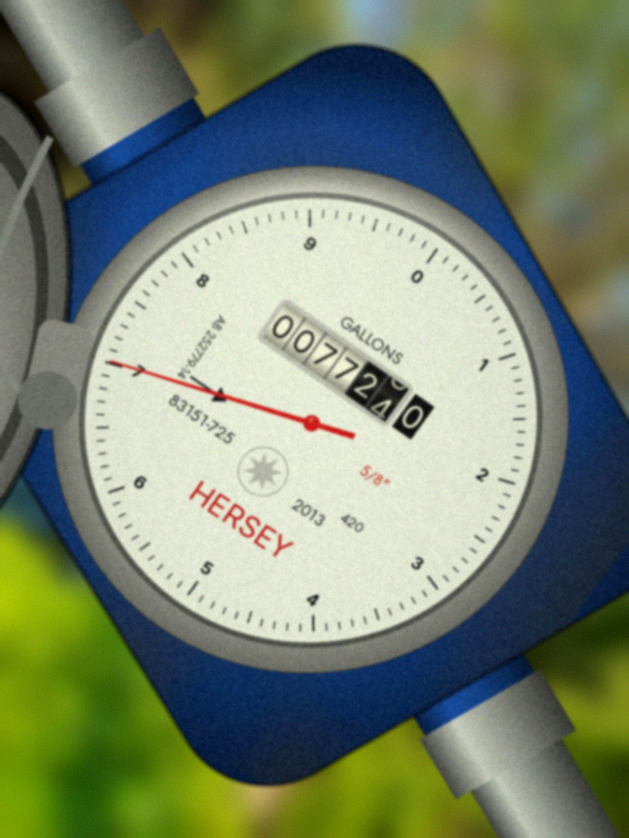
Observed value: 77237.0 gal
